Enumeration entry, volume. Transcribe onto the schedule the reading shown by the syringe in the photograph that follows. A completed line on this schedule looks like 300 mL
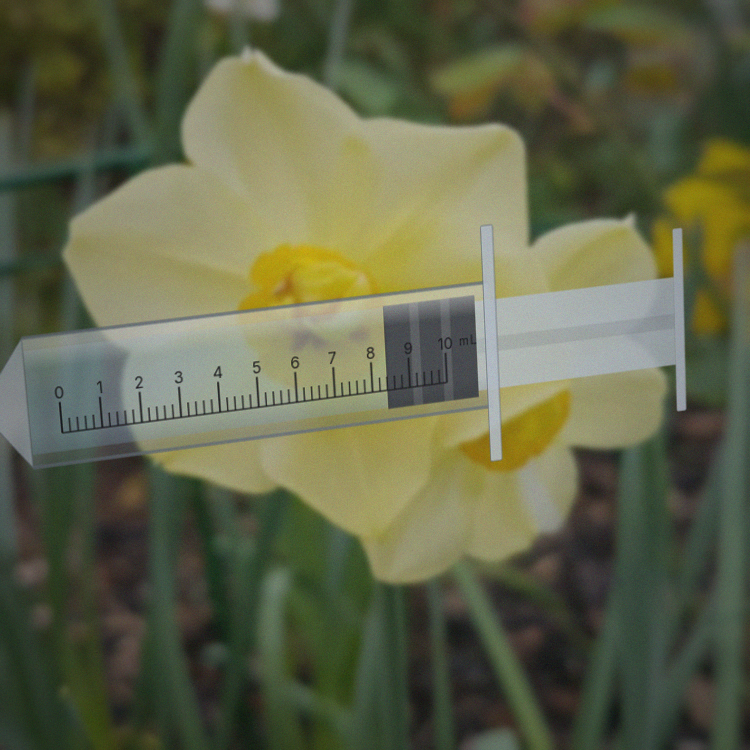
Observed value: 8.4 mL
